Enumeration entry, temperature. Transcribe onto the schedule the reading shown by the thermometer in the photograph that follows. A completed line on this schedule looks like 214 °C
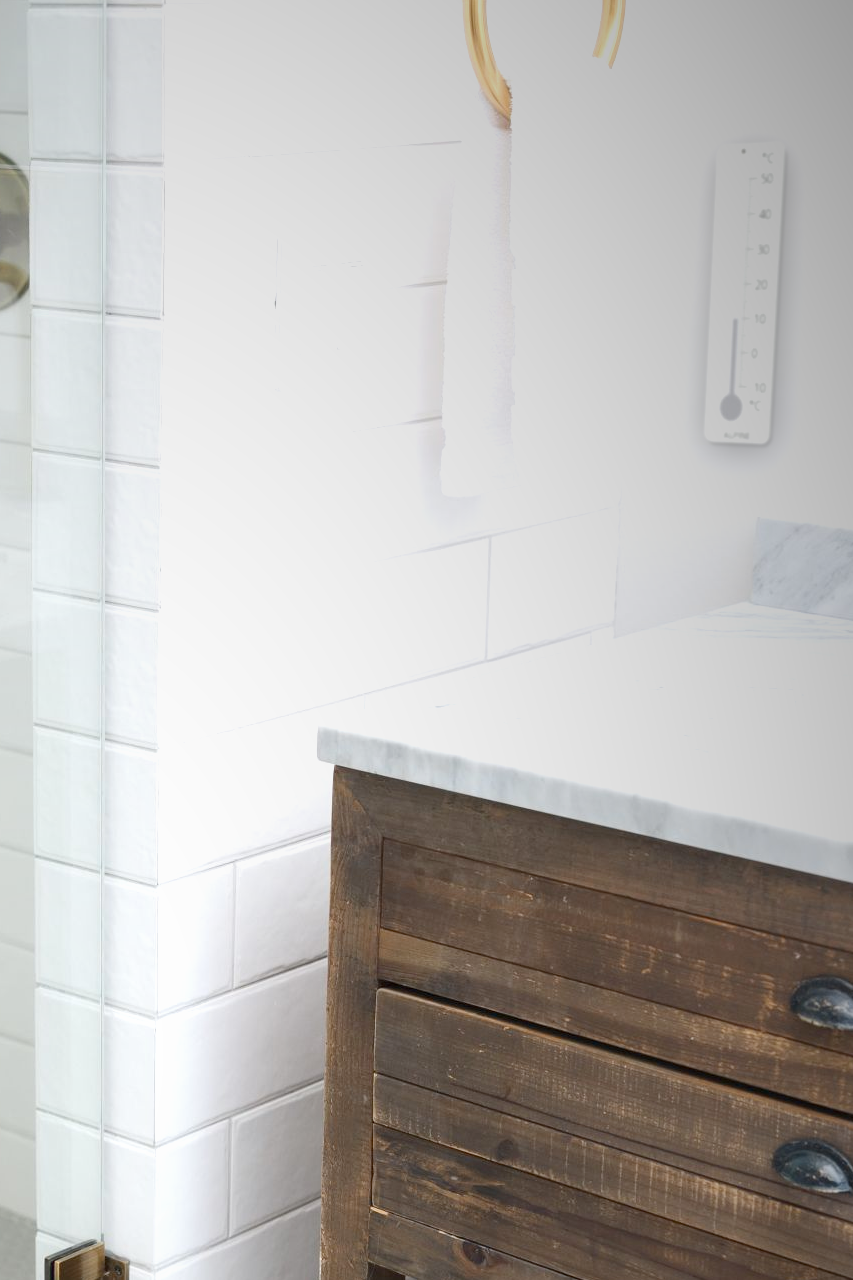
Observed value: 10 °C
